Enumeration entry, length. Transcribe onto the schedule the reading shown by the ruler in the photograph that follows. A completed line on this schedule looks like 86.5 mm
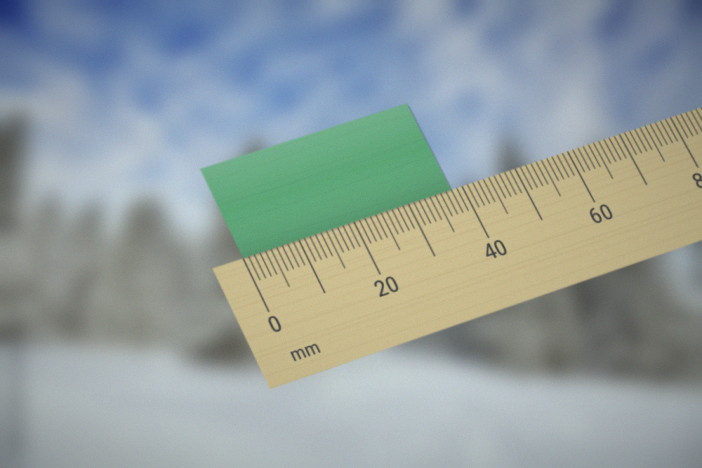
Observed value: 38 mm
